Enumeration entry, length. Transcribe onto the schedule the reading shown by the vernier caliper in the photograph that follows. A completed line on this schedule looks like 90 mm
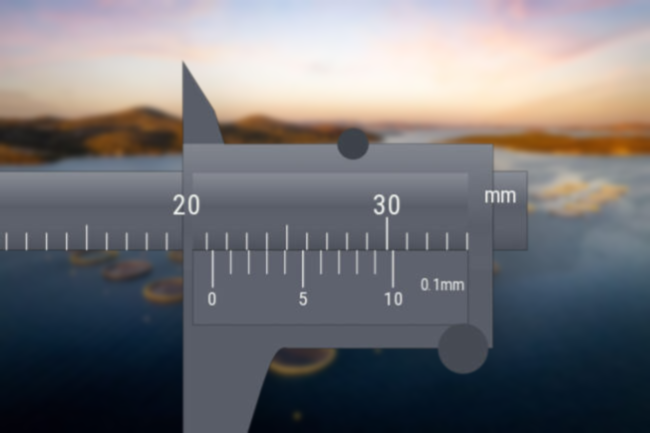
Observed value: 21.3 mm
